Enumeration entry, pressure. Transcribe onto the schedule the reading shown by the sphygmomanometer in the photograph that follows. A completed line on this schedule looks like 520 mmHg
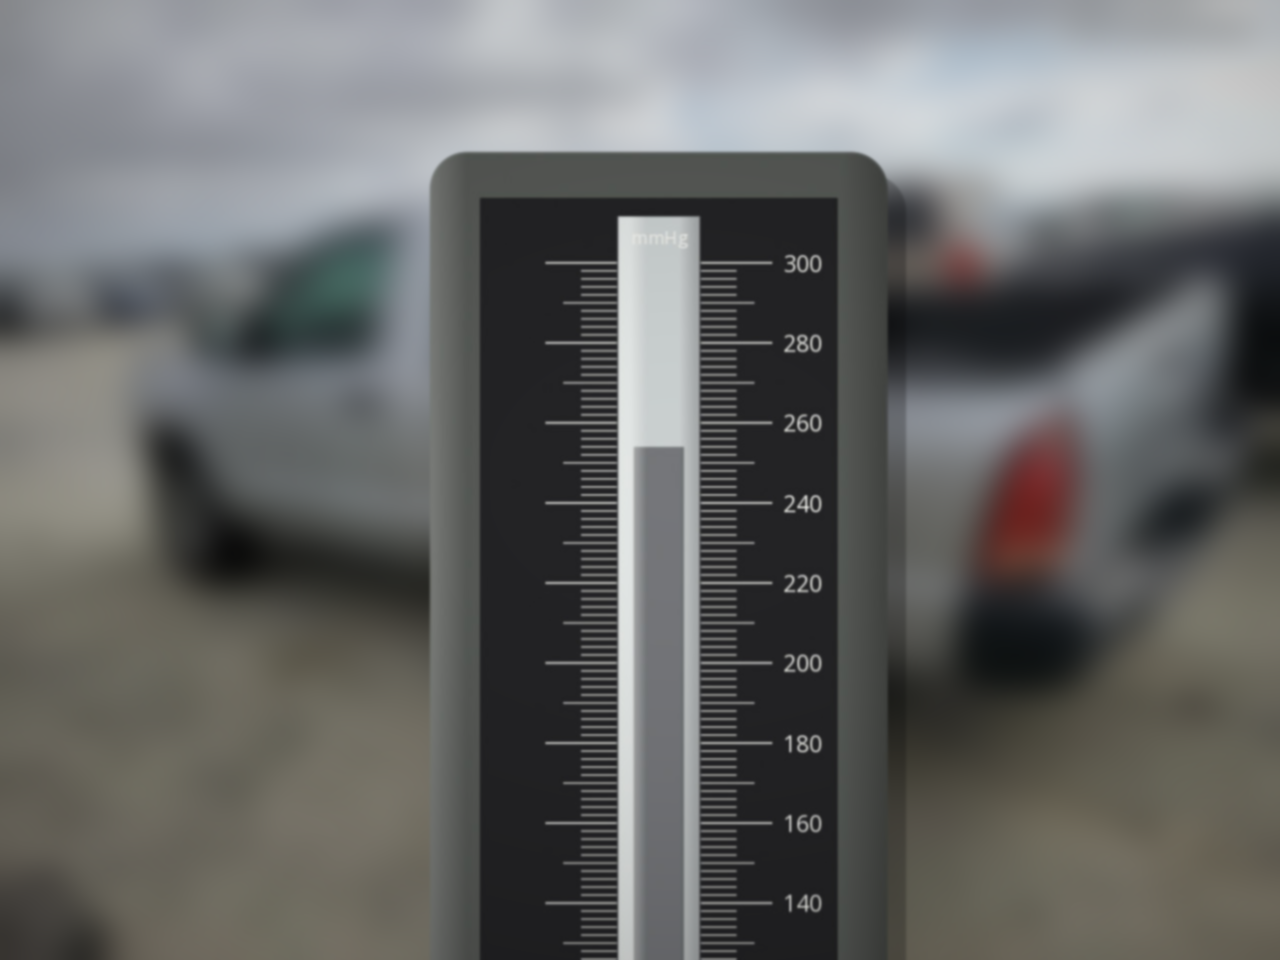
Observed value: 254 mmHg
